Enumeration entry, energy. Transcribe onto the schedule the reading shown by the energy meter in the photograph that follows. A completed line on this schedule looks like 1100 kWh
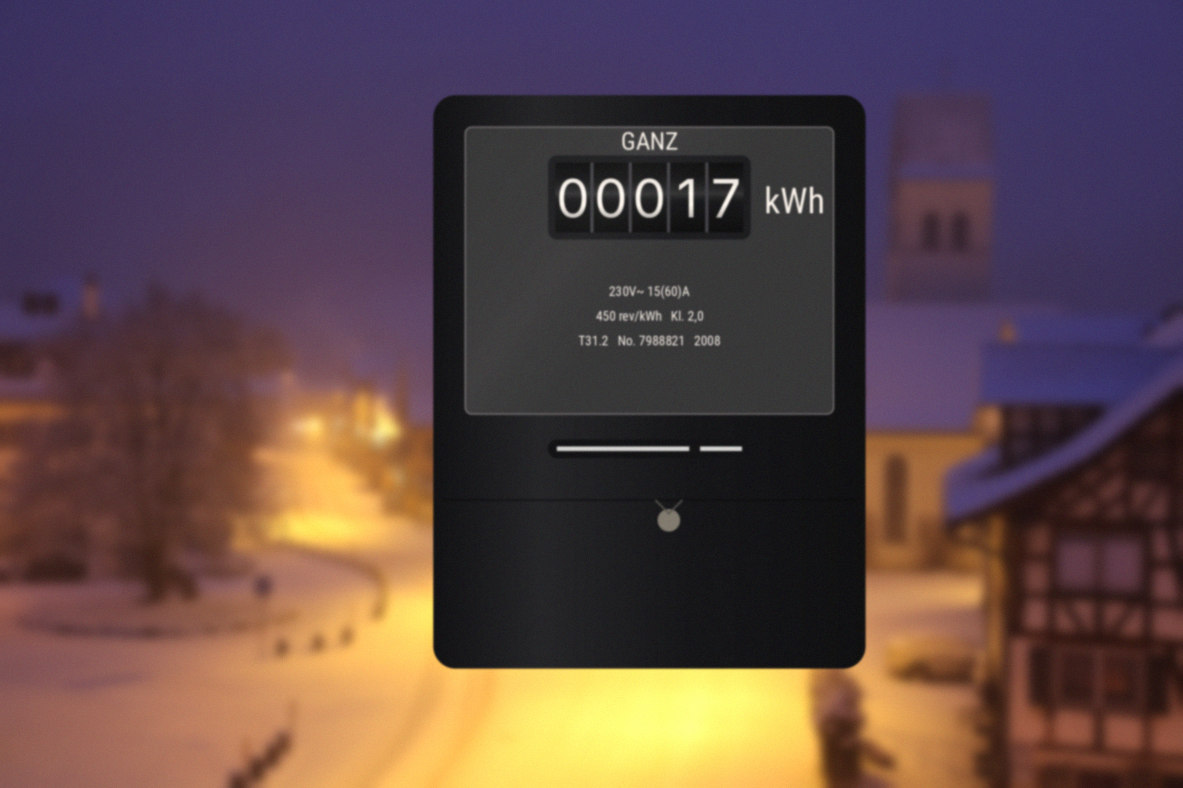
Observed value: 17 kWh
